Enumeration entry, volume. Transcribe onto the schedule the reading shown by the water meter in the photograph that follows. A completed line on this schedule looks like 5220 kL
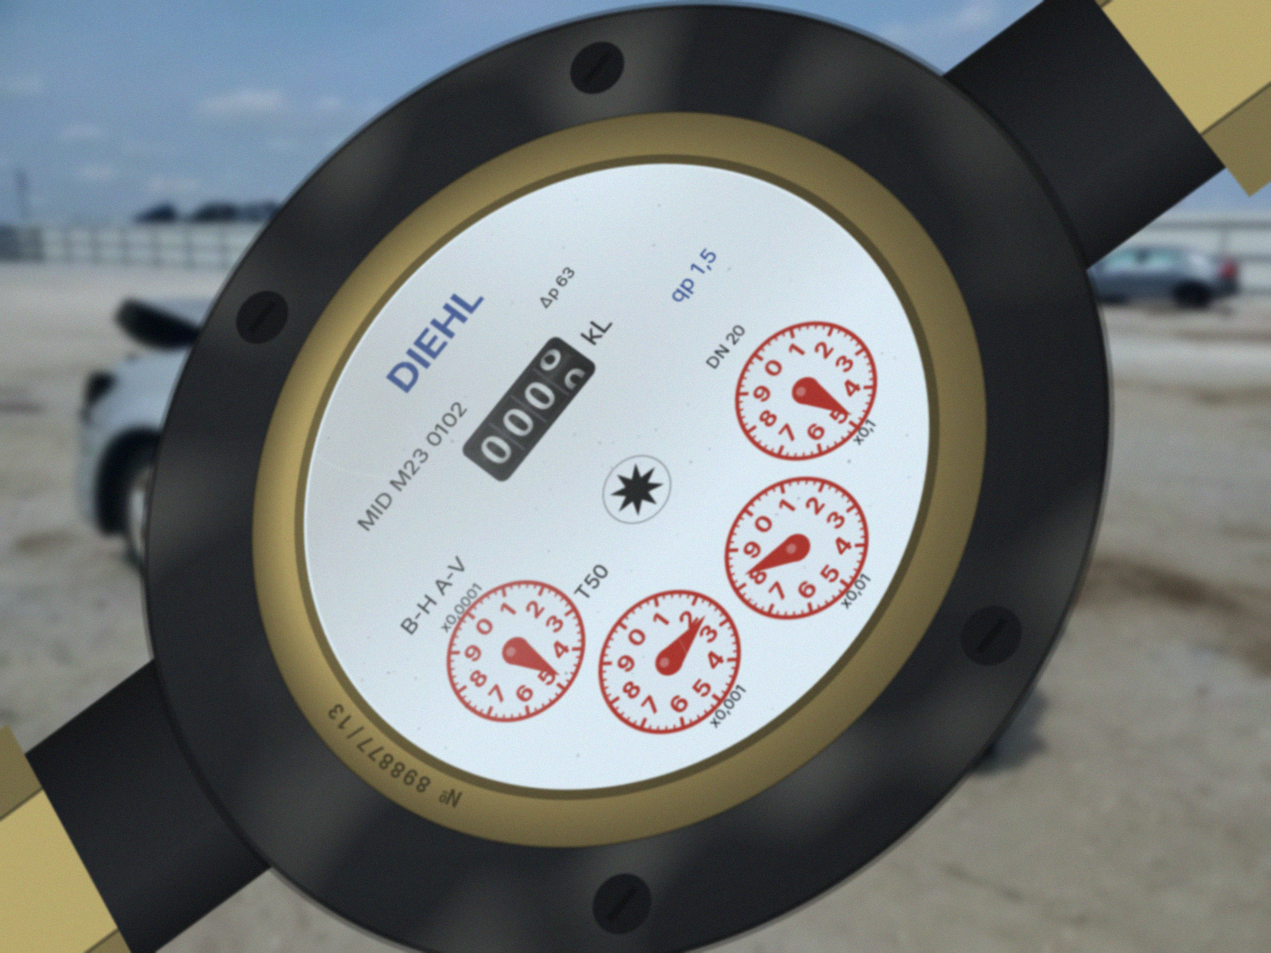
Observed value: 8.4824 kL
